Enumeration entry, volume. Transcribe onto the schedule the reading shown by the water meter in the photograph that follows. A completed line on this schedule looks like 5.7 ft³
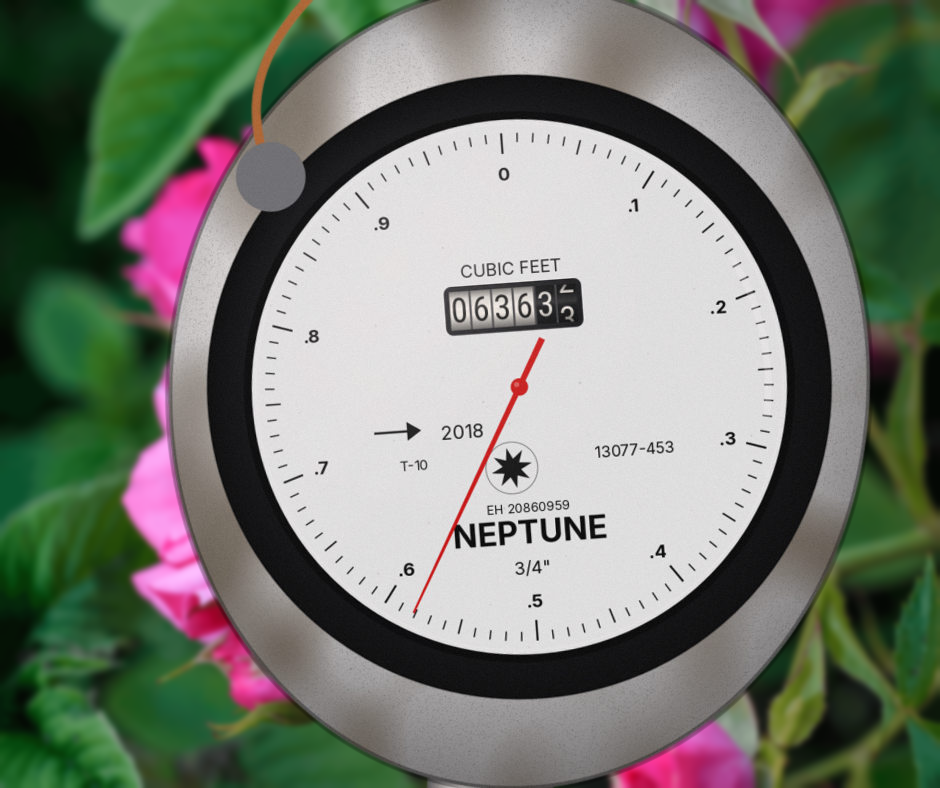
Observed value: 63632.58 ft³
